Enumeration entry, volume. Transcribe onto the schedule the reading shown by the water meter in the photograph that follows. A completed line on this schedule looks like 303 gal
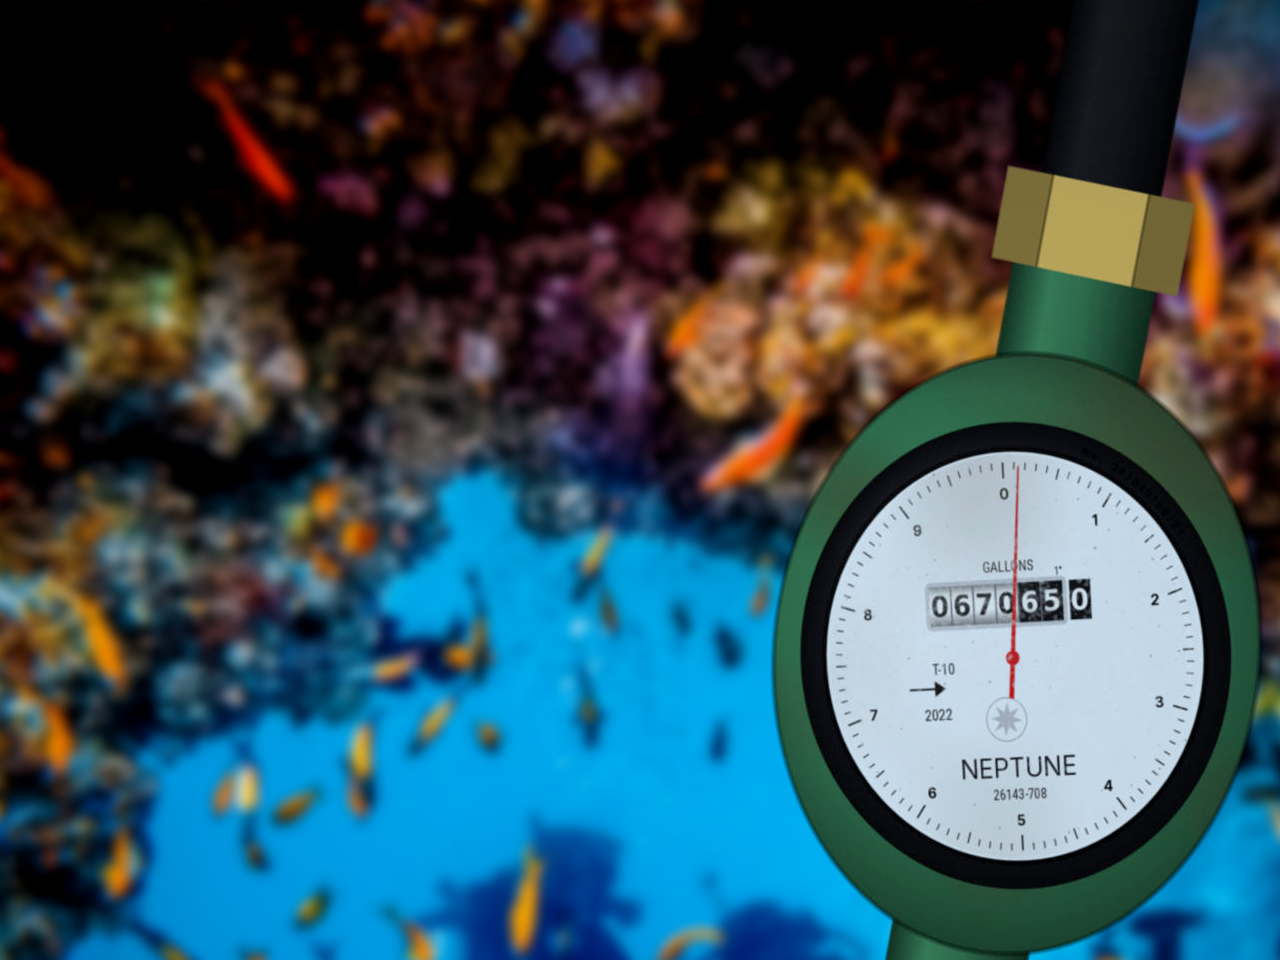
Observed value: 670650.1 gal
